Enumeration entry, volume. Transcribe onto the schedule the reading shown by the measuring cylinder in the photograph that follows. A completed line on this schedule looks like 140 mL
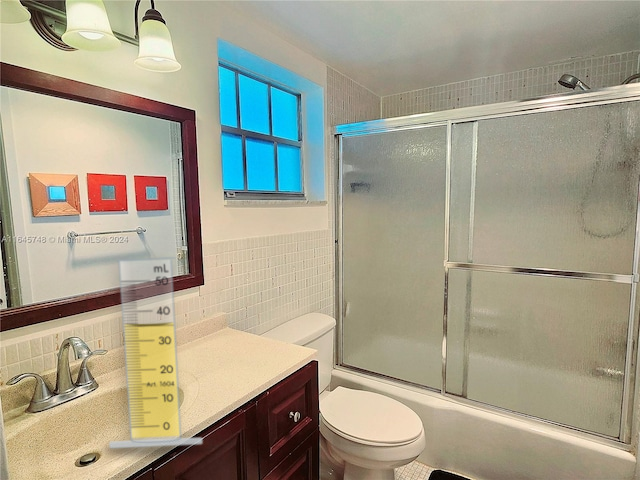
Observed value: 35 mL
